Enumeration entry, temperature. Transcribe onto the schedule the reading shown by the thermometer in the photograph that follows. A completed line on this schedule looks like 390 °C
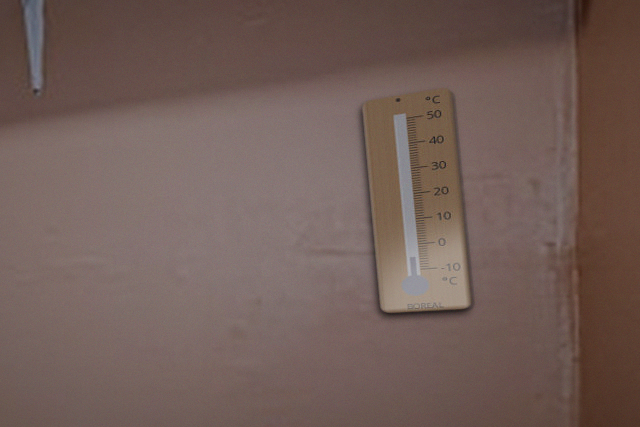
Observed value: -5 °C
